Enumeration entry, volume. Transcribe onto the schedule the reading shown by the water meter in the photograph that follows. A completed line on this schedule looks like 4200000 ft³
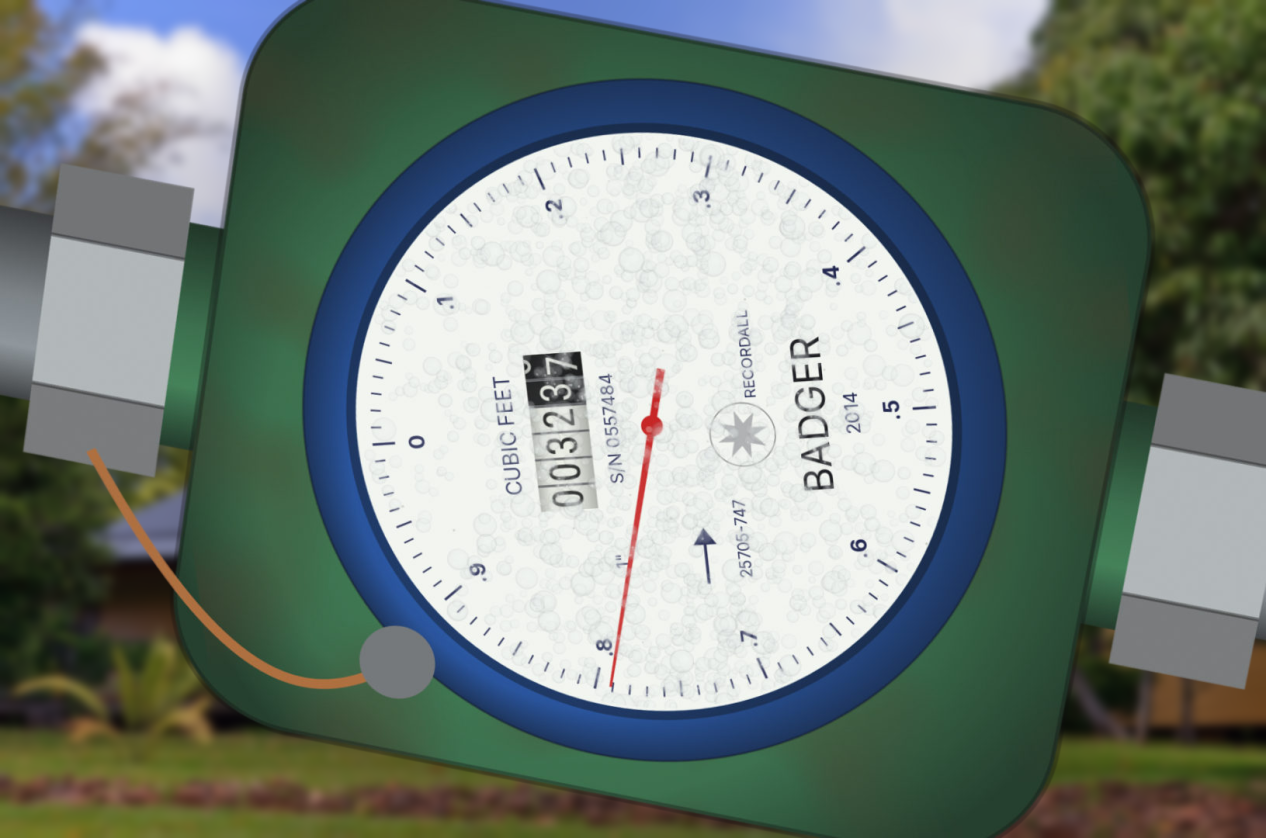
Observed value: 3236.79 ft³
